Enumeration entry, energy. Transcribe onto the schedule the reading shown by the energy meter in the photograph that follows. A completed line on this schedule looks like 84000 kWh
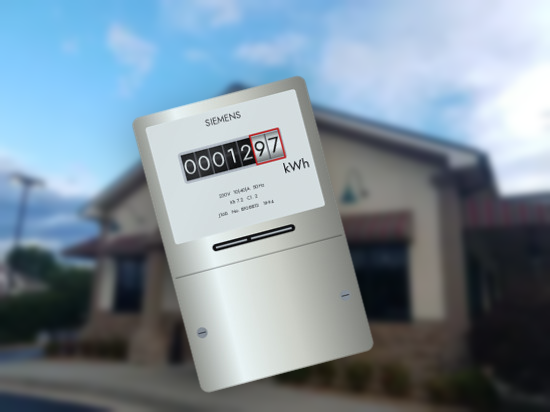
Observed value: 12.97 kWh
